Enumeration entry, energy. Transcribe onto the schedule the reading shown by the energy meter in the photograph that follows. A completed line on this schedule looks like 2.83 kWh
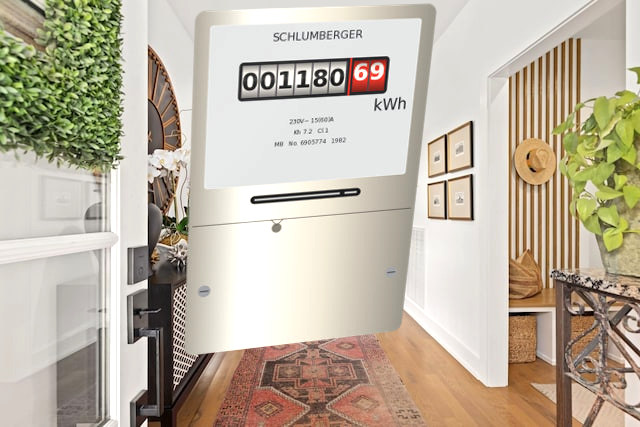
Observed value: 1180.69 kWh
